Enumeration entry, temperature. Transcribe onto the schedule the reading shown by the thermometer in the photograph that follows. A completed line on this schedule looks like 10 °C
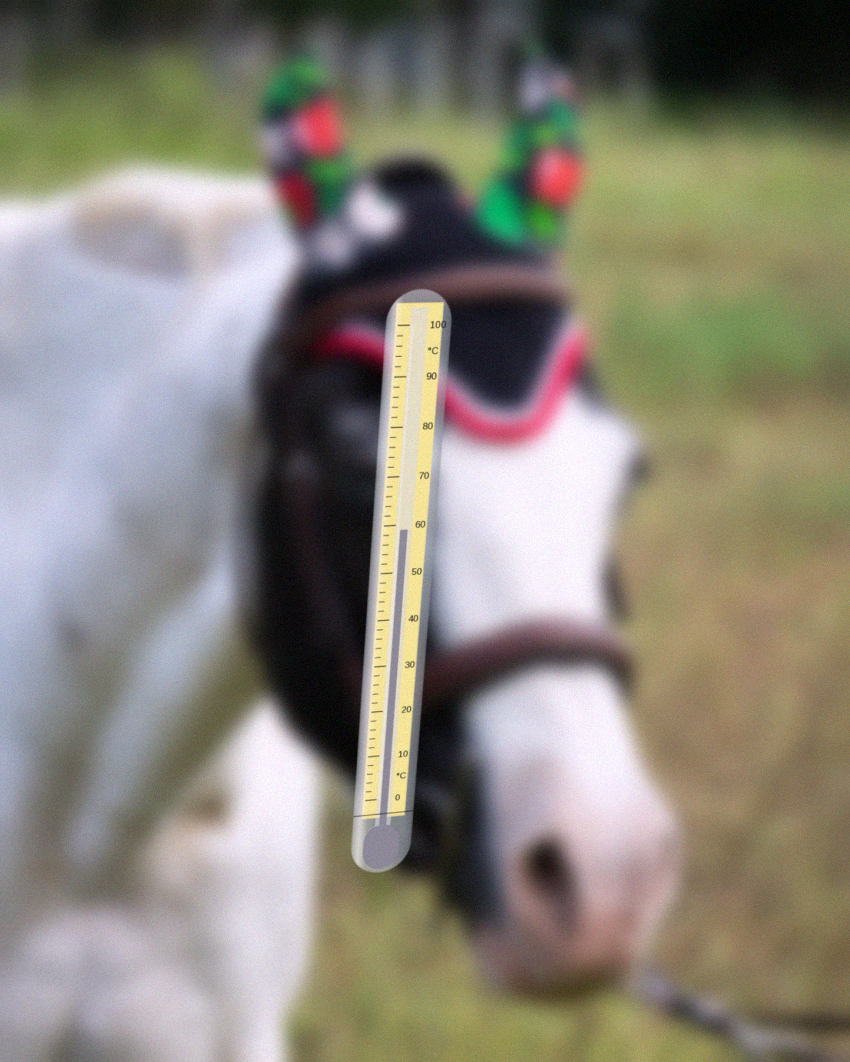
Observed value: 59 °C
